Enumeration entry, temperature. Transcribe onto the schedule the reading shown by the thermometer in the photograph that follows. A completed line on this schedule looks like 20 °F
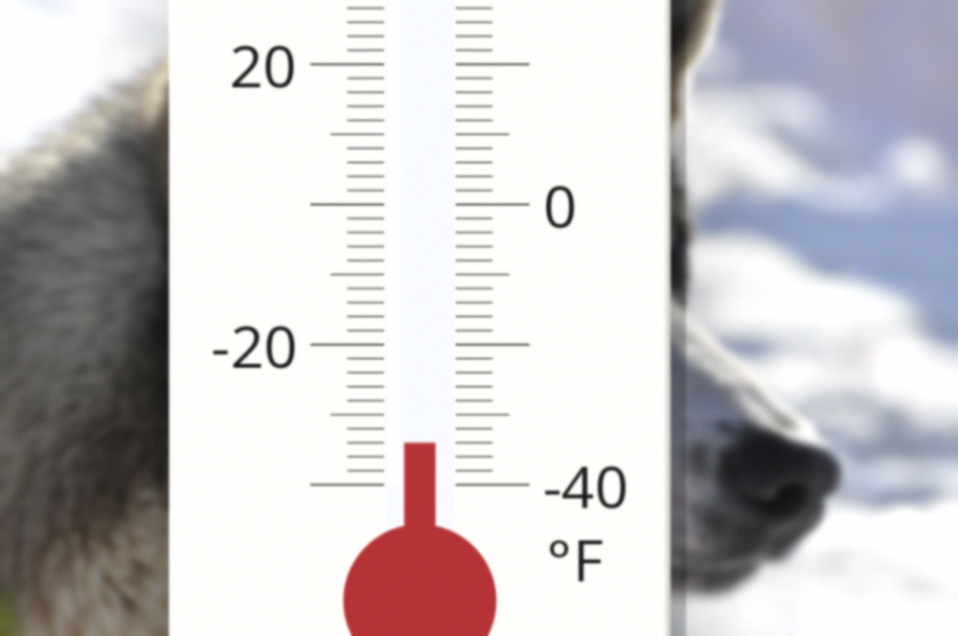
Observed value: -34 °F
